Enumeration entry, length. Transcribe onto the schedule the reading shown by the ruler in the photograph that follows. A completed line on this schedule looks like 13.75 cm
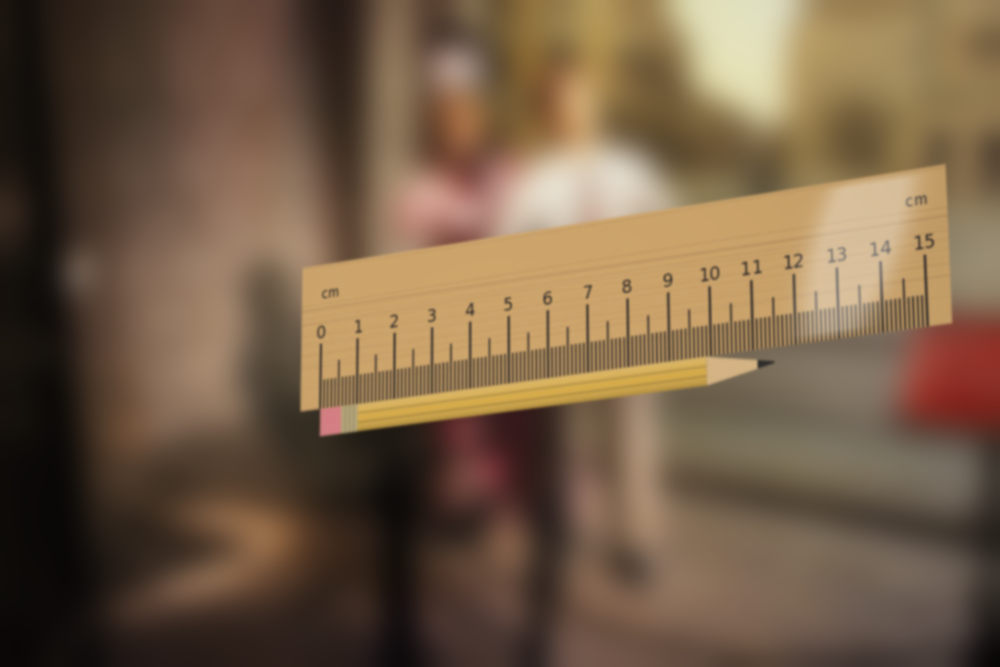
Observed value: 11.5 cm
